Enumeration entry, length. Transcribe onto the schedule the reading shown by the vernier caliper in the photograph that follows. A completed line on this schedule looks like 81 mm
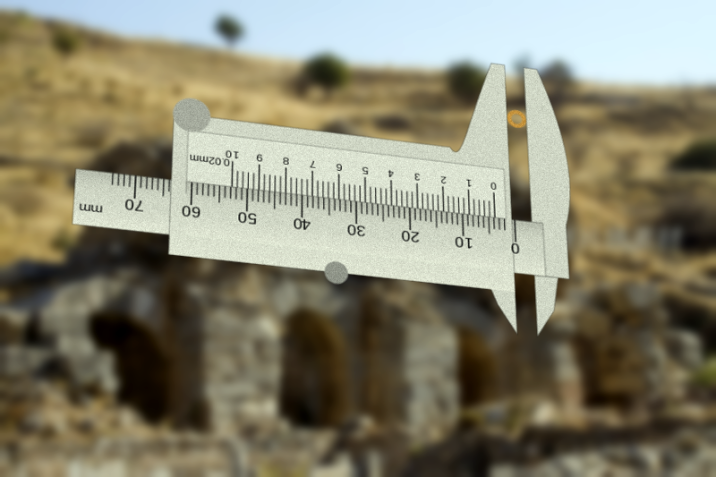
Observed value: 3.8 mm
